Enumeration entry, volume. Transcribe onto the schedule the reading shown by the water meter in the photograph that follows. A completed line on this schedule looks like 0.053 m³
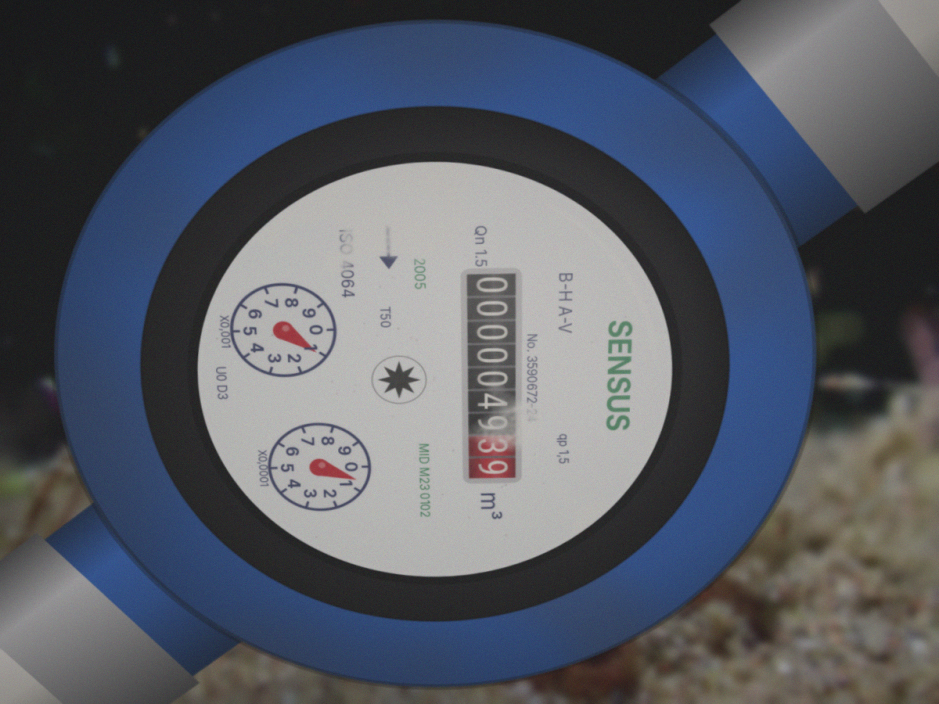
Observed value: 49.3910 m³
